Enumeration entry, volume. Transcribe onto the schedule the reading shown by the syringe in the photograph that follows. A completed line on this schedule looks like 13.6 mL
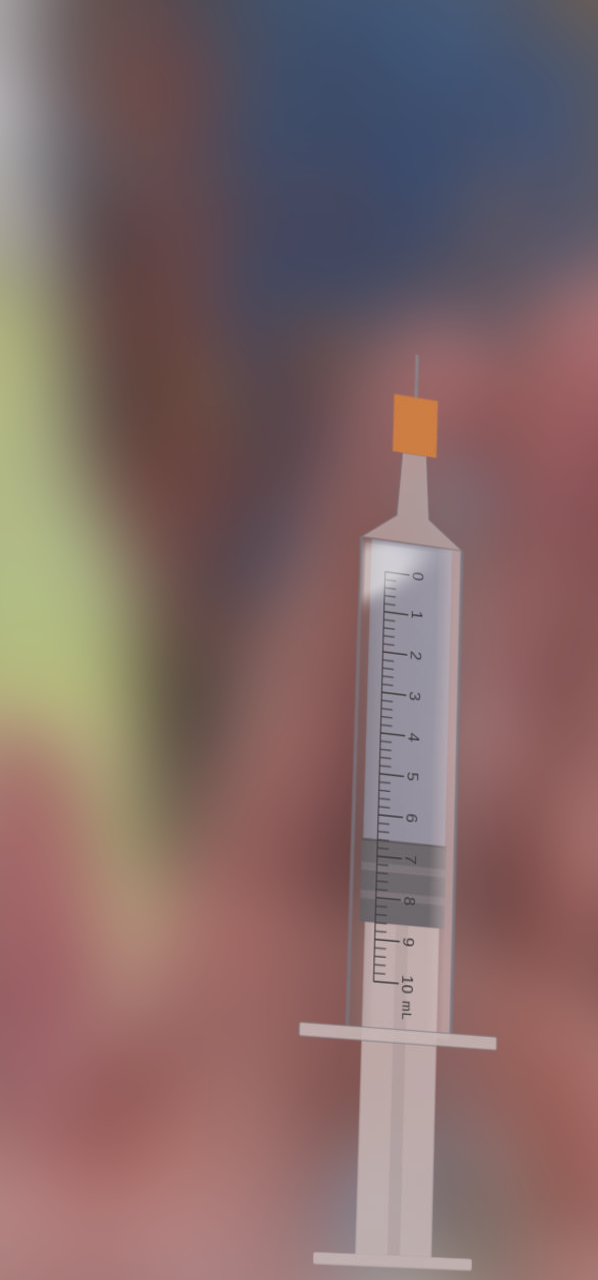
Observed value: 6.6 mL
